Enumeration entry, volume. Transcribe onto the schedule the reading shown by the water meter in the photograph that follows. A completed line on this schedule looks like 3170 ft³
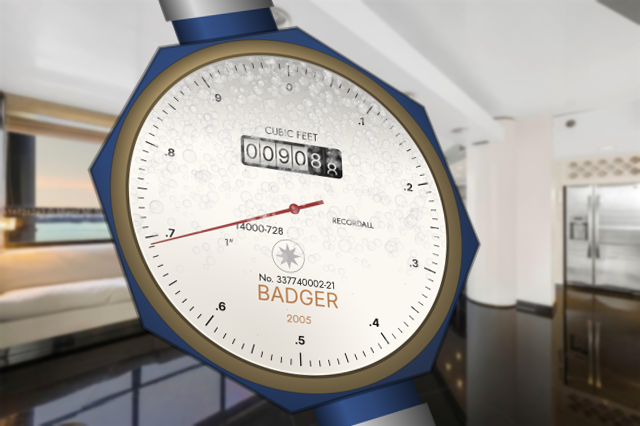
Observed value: 9087.69 ft³
